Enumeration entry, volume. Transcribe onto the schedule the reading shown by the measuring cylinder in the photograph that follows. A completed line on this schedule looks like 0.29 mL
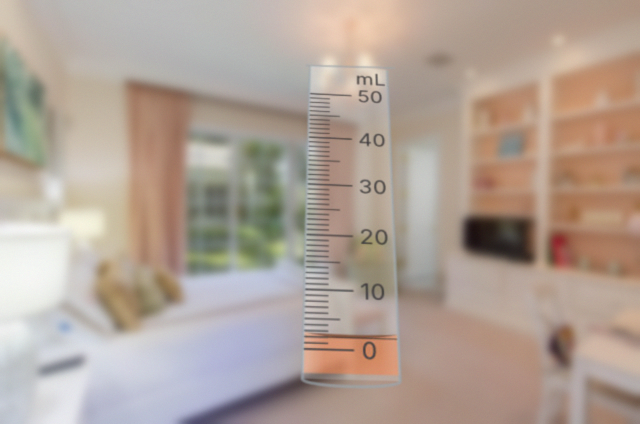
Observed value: 2 mL
